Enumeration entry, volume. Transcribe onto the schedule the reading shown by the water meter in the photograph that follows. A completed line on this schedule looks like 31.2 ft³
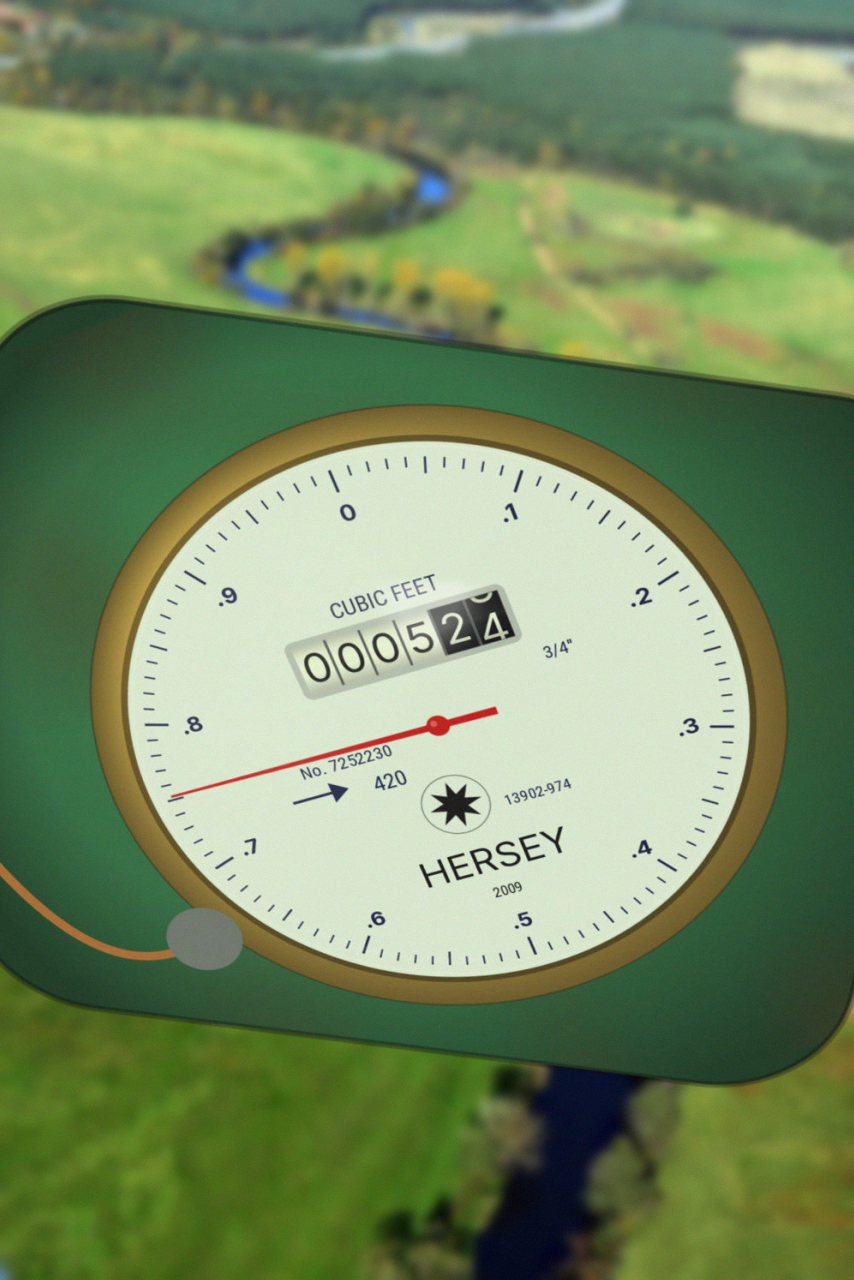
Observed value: 523.75 ft³
